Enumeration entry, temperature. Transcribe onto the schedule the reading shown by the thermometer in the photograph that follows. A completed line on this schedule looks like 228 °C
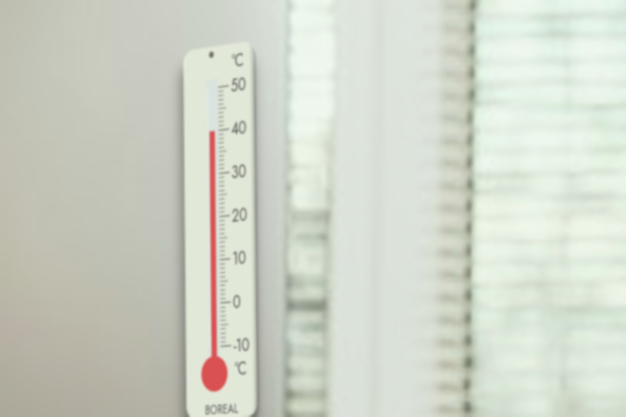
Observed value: 40 °C
